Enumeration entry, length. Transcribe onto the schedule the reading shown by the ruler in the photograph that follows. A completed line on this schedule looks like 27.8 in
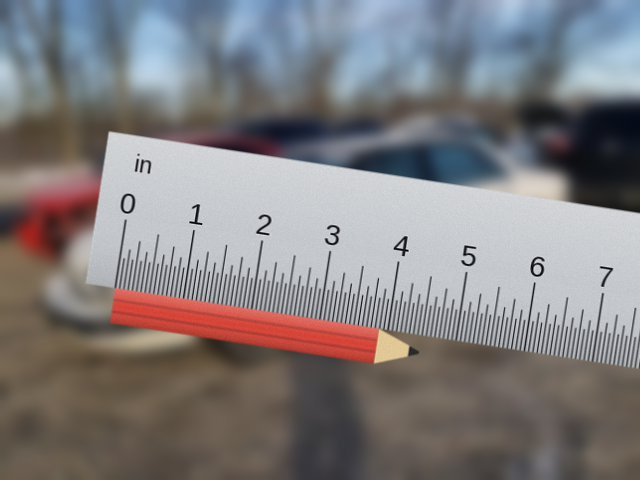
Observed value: 4.5 in
